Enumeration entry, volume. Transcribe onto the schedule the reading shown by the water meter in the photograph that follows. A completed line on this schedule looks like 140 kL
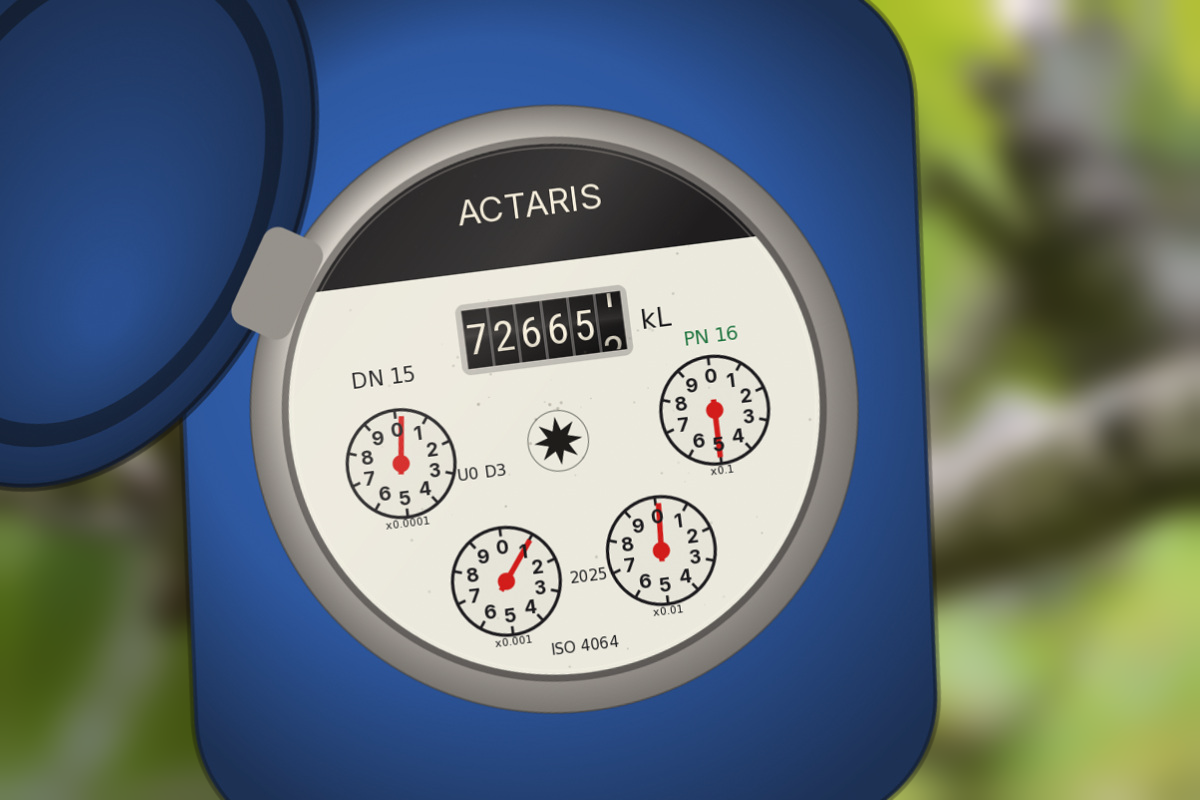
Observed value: 726651.5010 kL
